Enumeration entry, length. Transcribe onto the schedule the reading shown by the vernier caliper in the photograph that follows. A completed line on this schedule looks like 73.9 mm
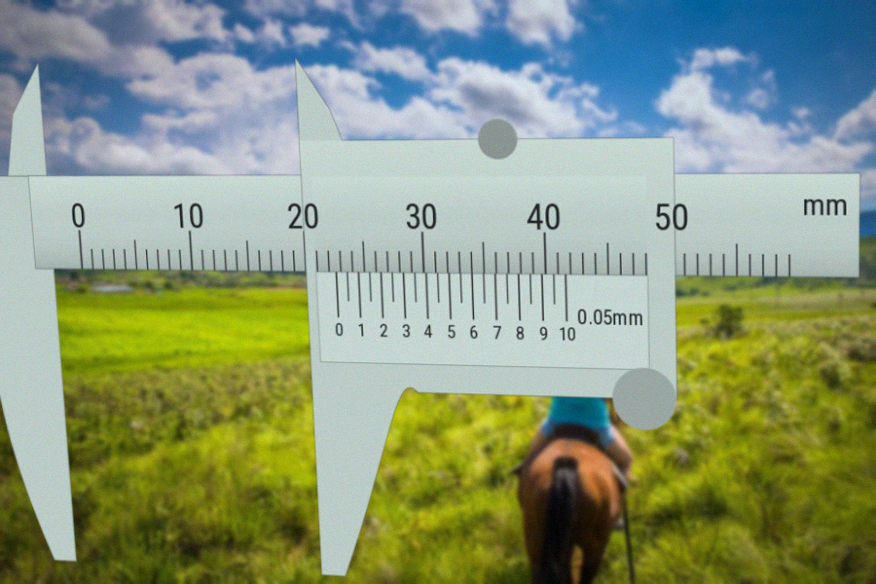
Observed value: 22.6 mm
